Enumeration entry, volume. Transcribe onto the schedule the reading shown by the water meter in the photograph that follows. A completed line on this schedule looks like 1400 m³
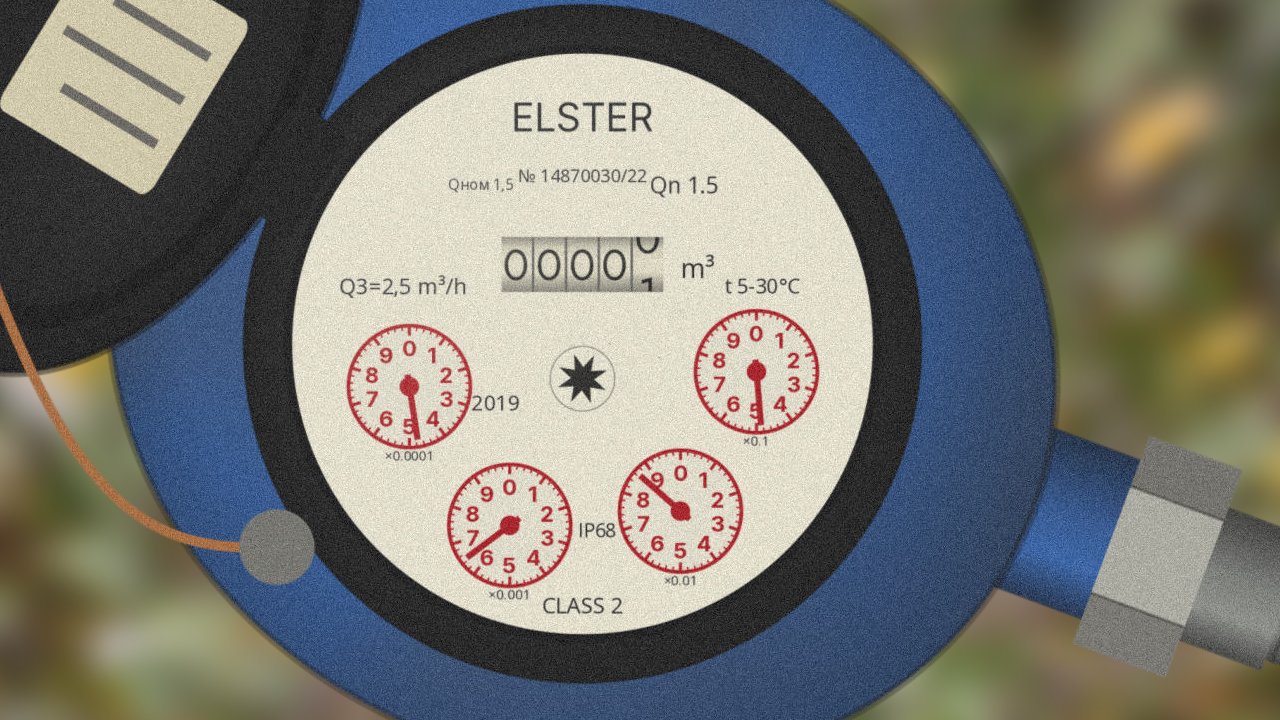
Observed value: 0.4864 m³
